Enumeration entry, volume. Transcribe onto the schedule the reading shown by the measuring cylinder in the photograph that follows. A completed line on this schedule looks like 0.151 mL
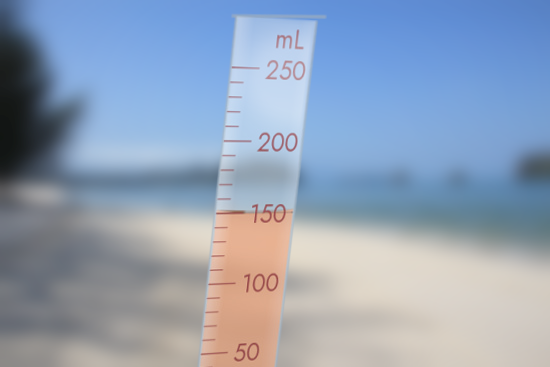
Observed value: 150 mL
